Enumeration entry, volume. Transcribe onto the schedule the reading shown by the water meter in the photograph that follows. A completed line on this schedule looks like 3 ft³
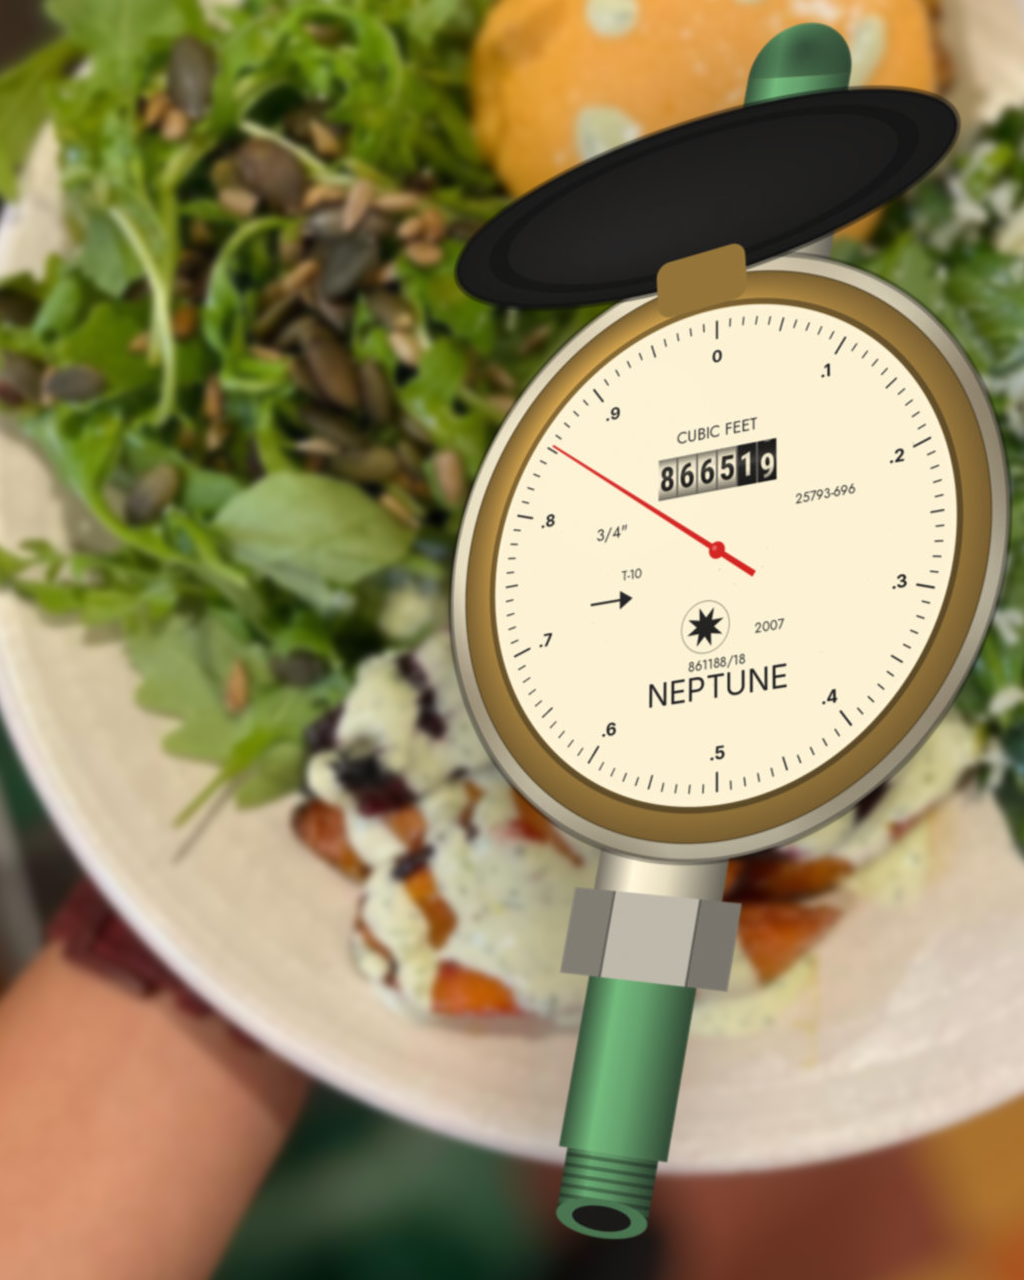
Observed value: 866518.85 ft³
